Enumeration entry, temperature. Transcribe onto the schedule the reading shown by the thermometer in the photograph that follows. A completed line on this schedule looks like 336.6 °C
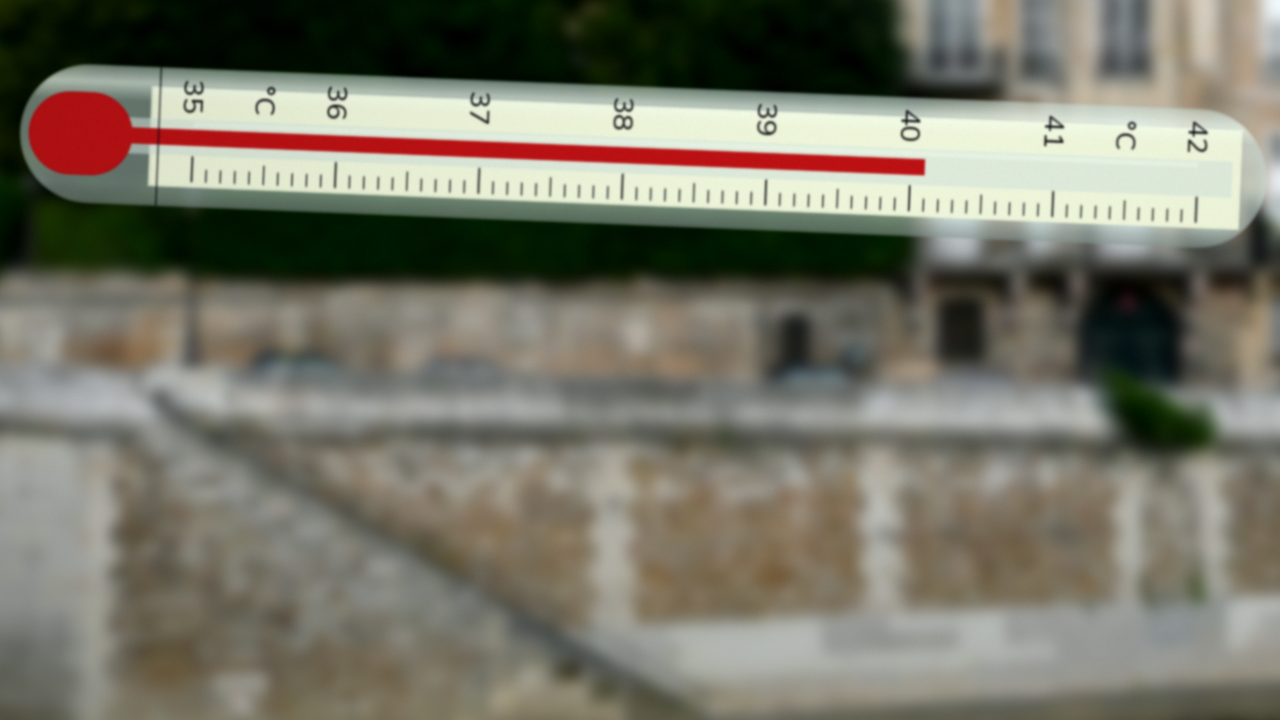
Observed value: 40.1 °C
